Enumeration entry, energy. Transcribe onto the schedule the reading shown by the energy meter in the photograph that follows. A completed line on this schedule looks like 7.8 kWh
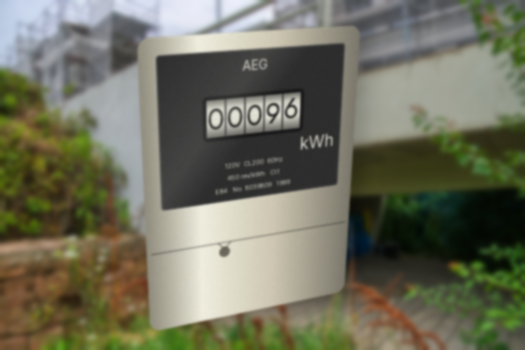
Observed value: 96 kWh
